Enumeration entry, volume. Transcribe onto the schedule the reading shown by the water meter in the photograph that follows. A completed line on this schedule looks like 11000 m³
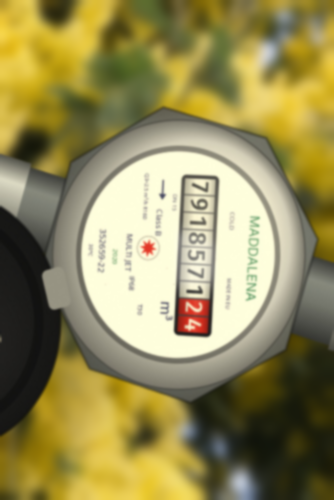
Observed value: 7918571.24 m³
